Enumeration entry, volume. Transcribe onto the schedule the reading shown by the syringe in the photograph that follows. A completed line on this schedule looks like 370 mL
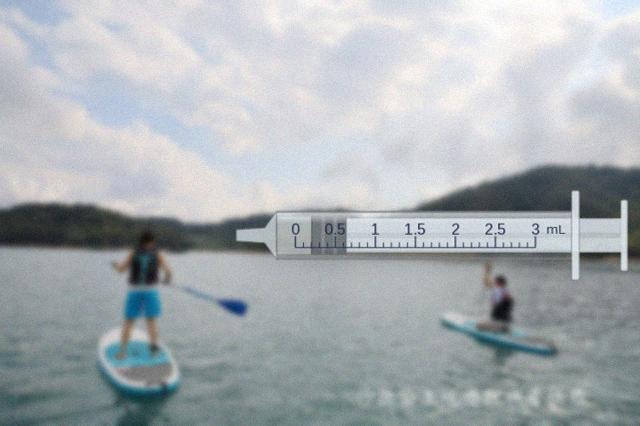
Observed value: 0.2 mL
